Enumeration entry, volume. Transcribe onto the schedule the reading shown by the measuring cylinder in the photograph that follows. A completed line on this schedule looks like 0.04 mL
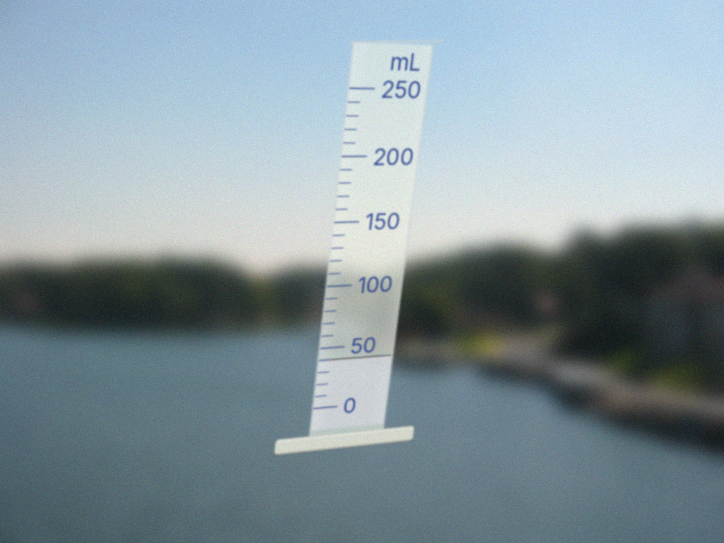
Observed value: 40 mL
